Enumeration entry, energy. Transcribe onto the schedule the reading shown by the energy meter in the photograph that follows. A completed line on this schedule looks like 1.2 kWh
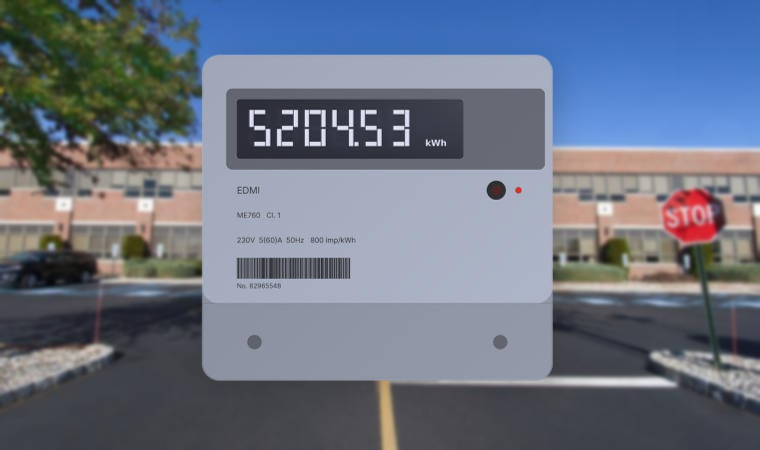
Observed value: 5204.53 kWh
